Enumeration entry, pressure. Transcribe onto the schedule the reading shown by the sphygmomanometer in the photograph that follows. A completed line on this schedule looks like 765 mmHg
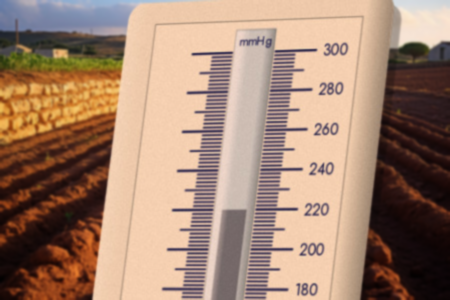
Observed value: 220 mmHg
